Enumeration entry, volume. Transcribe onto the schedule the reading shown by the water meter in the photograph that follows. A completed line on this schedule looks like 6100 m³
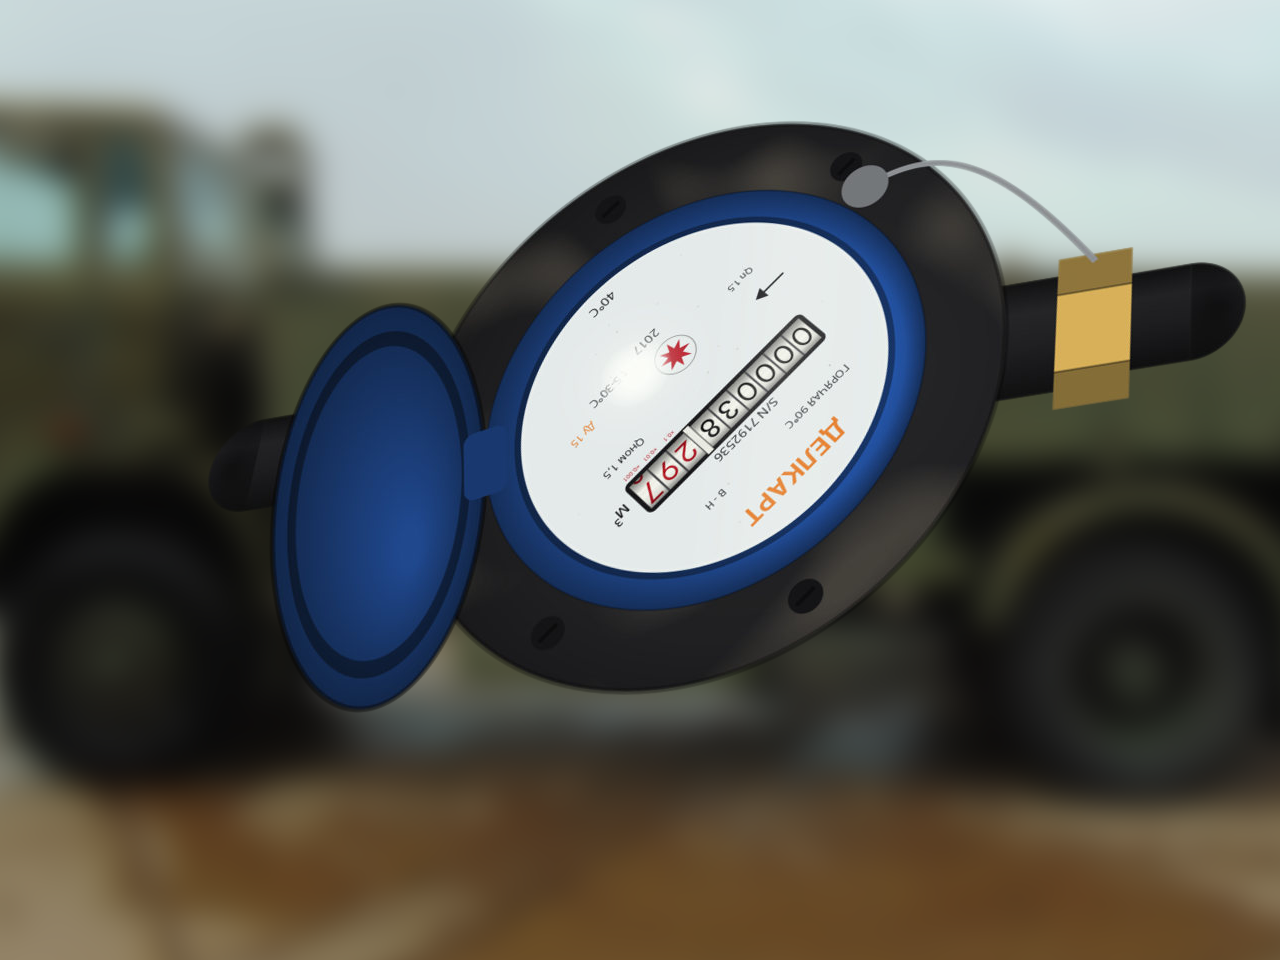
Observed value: 38.297 m³
